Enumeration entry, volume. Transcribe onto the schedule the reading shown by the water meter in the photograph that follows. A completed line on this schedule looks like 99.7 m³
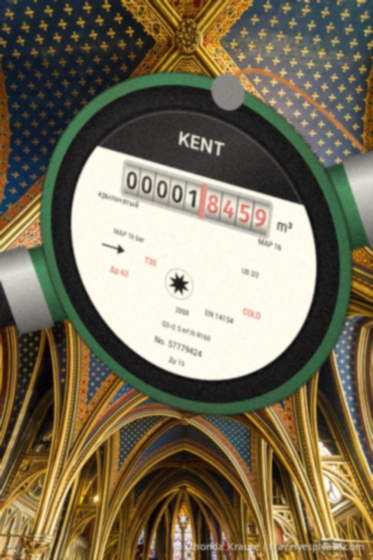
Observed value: 1.8459 m³
